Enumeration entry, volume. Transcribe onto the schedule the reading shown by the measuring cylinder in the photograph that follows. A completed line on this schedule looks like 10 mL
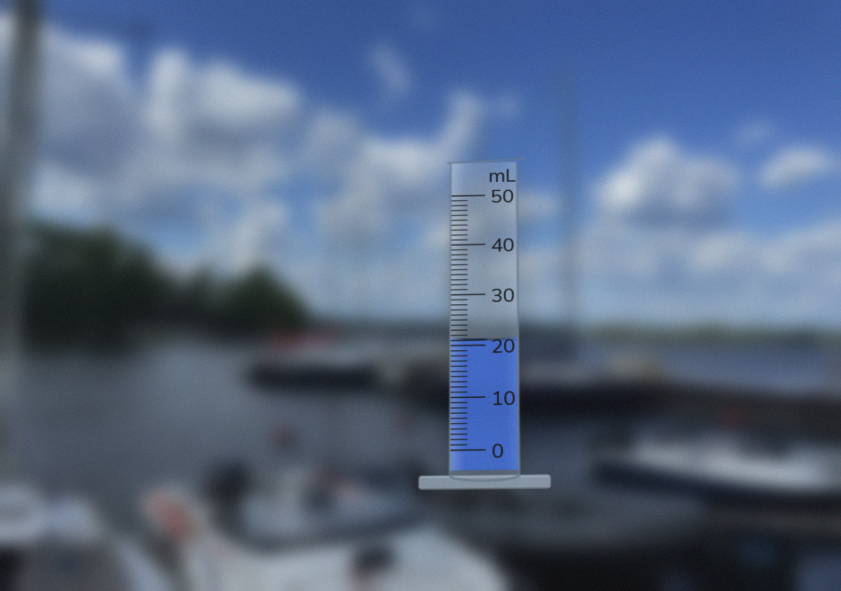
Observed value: 21 mL
